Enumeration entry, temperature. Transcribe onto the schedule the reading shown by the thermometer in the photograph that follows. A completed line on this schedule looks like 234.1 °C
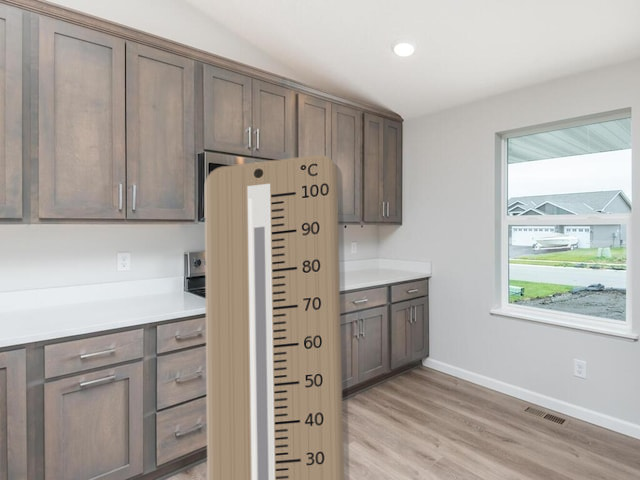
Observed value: 92 °C
